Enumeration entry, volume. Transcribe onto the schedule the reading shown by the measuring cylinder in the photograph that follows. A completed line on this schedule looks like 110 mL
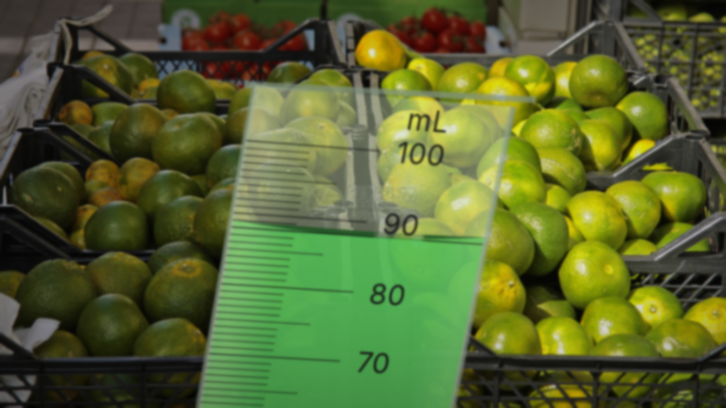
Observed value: 88 mL
